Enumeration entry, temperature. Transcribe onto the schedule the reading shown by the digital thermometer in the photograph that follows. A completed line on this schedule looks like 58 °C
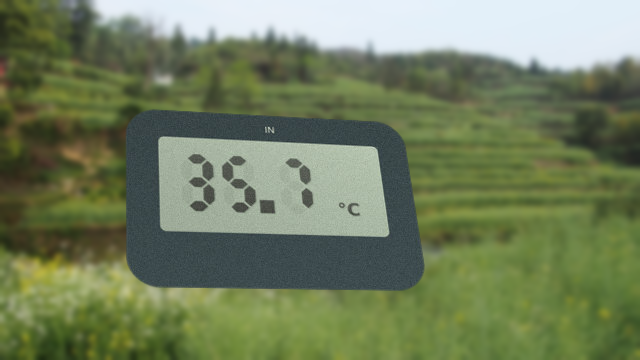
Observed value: 35.7 °C
